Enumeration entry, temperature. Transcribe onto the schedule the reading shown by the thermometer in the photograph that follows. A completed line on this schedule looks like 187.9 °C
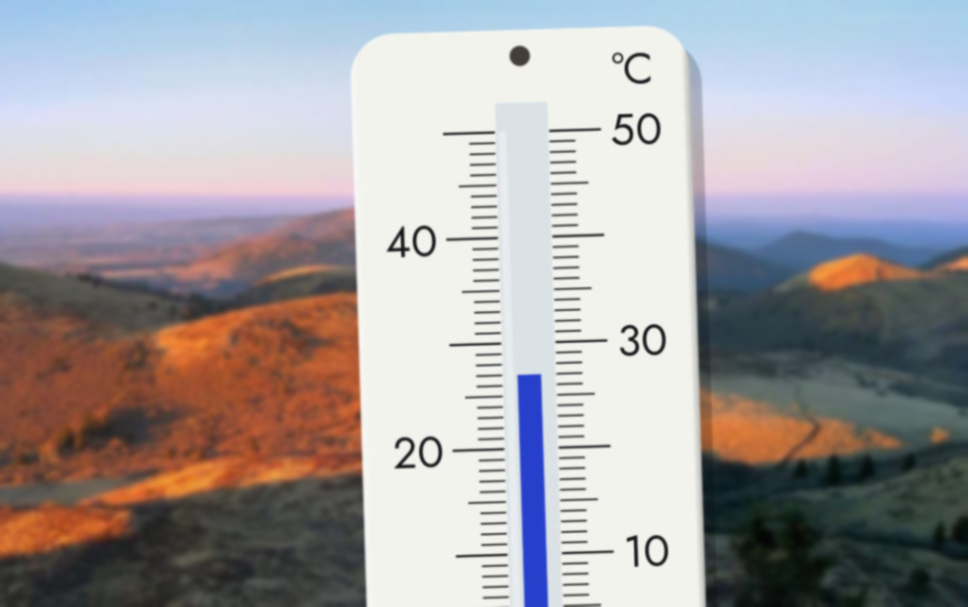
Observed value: 27 °C
